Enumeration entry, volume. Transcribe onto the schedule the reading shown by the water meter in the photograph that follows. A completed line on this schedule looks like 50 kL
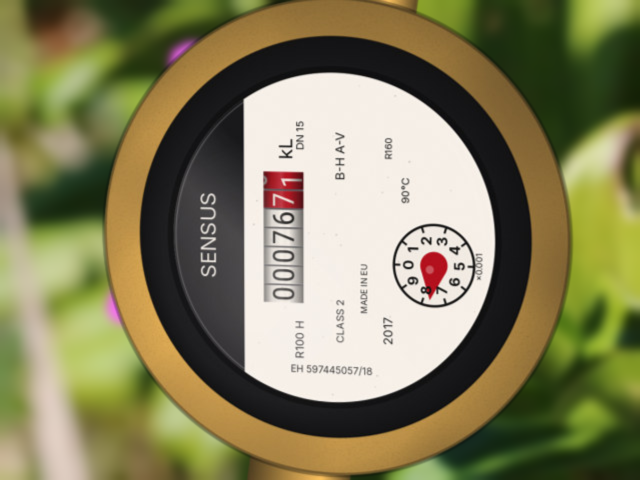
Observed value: 76.707 kL
